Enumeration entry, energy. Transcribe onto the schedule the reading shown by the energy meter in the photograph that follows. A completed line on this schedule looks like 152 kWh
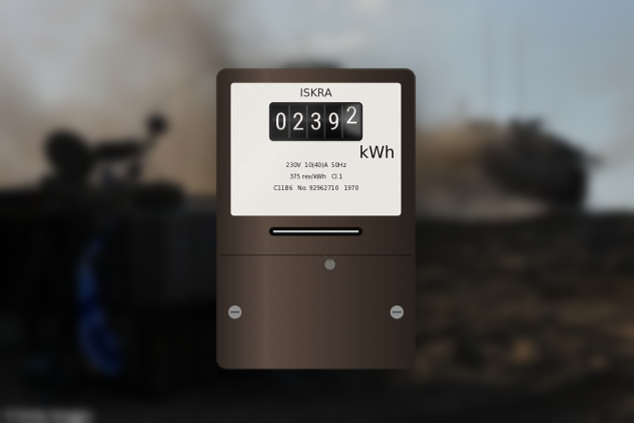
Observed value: 2392 kWh
